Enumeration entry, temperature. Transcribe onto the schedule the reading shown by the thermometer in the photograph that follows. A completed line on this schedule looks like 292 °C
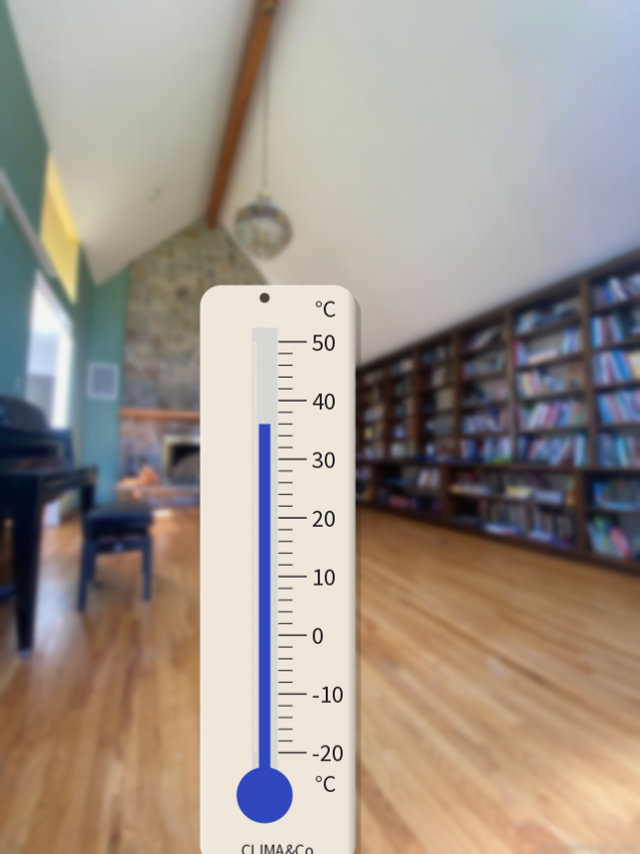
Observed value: 36 °C
